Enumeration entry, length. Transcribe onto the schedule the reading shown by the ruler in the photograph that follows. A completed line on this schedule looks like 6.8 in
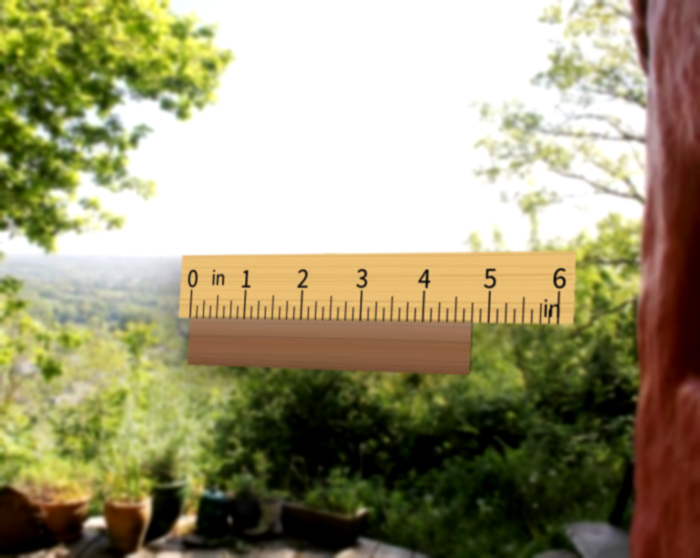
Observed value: 4.75 in
